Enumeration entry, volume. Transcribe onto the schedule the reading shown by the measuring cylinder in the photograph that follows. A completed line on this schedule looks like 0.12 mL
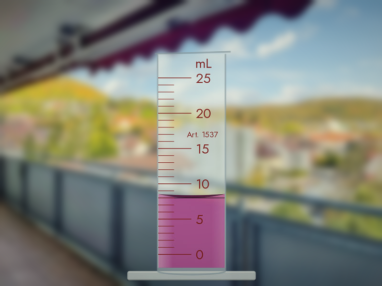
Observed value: 8 mL
